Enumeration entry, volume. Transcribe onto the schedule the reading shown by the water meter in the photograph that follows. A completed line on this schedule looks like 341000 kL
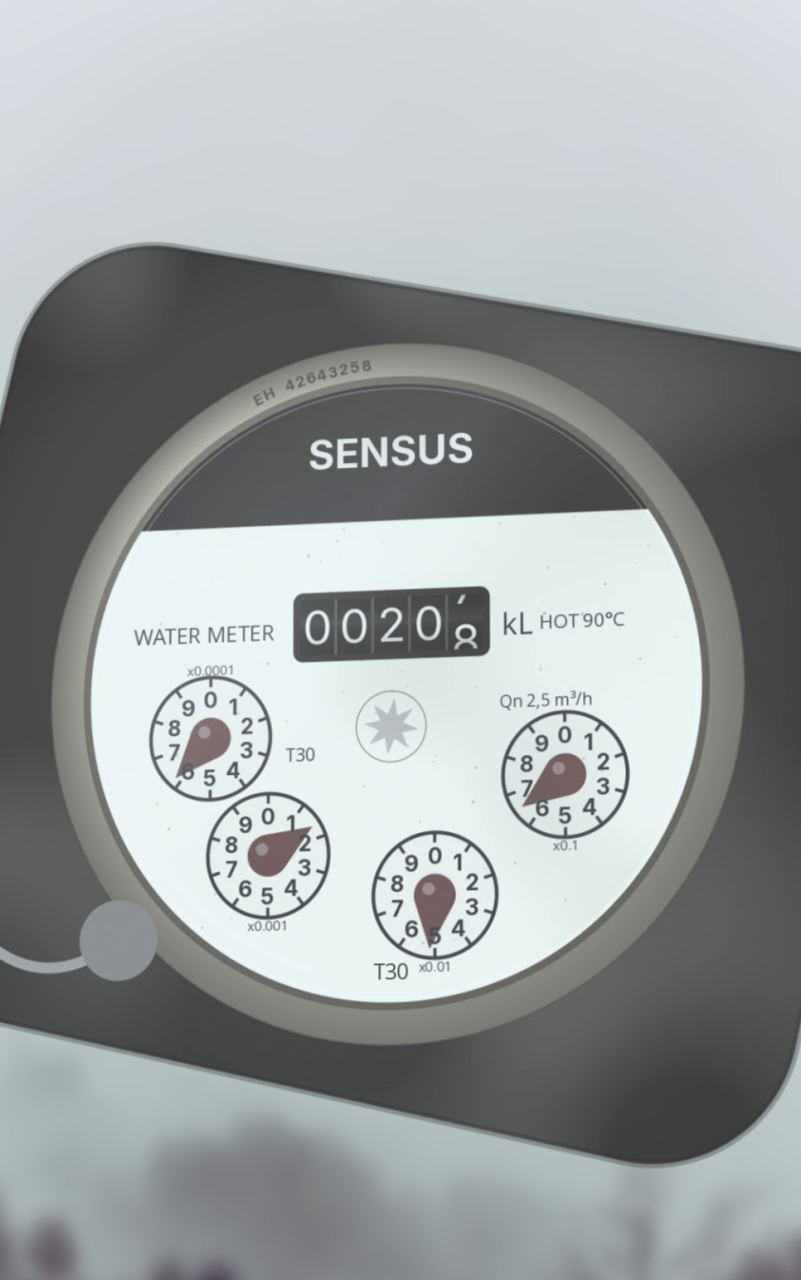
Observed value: 207.6516 kL
